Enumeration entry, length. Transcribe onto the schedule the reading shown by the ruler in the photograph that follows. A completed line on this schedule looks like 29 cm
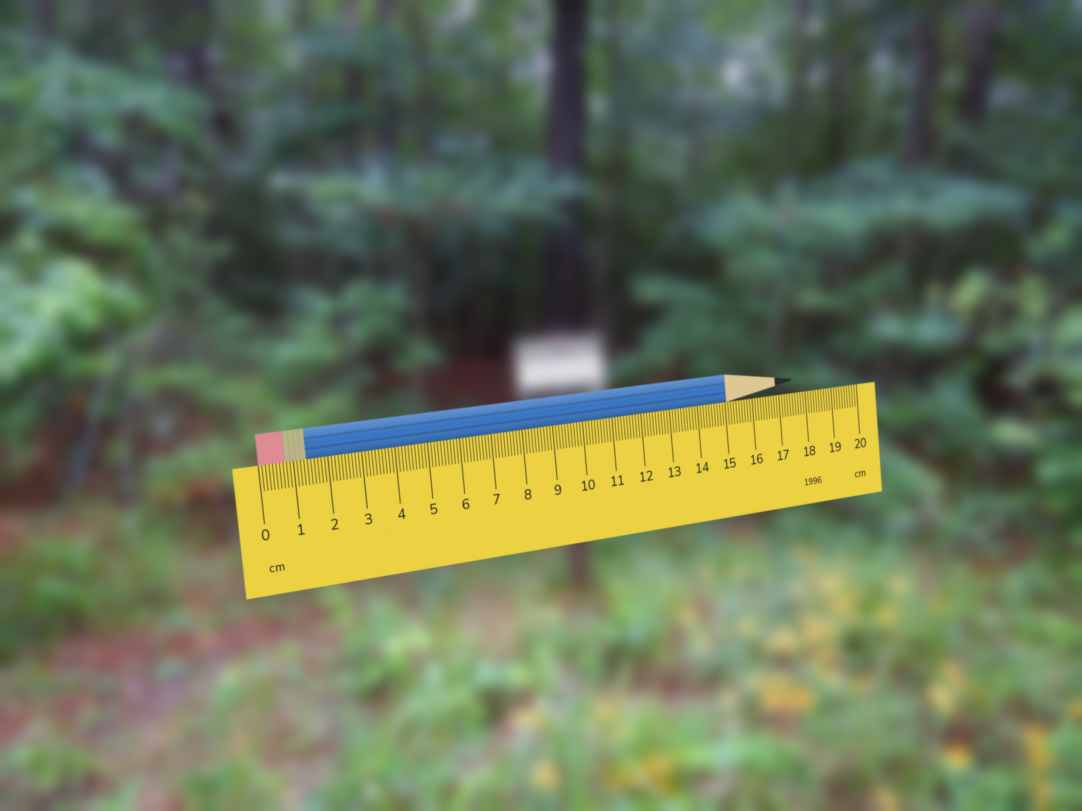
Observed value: 17.5 cm
